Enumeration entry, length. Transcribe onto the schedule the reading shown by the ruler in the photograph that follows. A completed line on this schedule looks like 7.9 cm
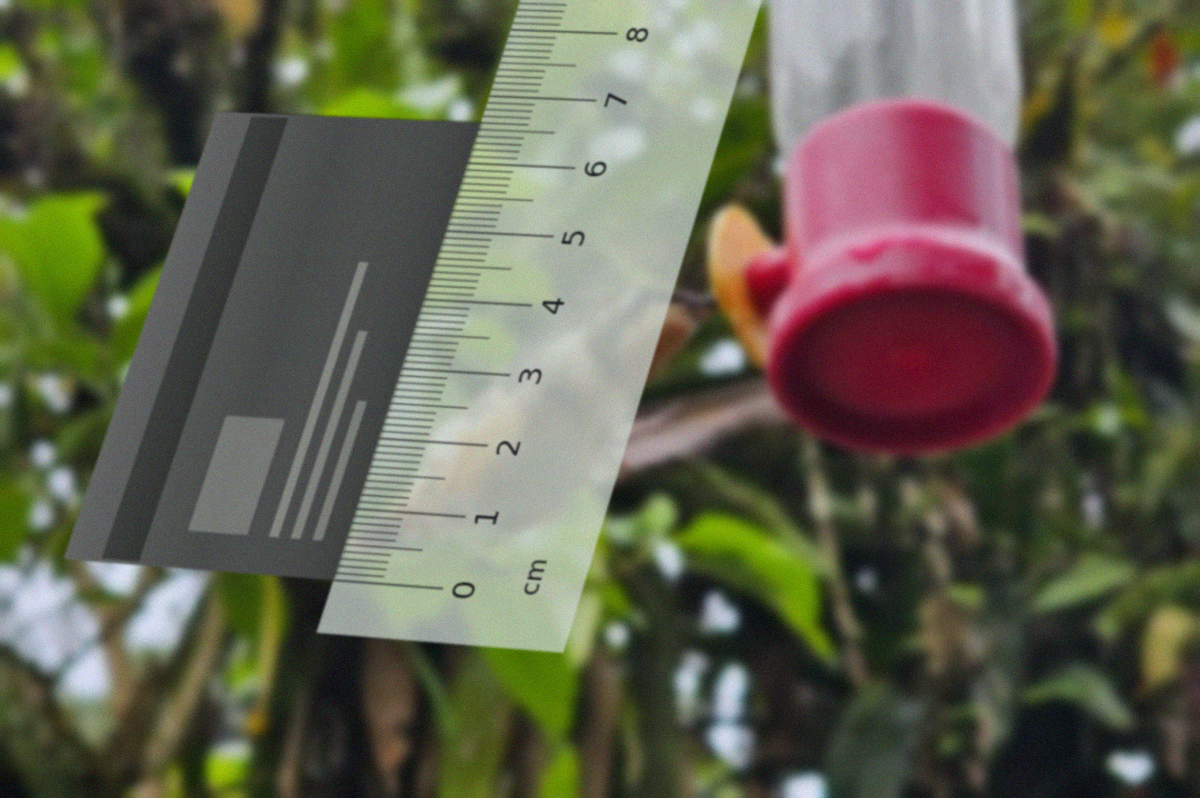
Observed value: 6.6 cm
